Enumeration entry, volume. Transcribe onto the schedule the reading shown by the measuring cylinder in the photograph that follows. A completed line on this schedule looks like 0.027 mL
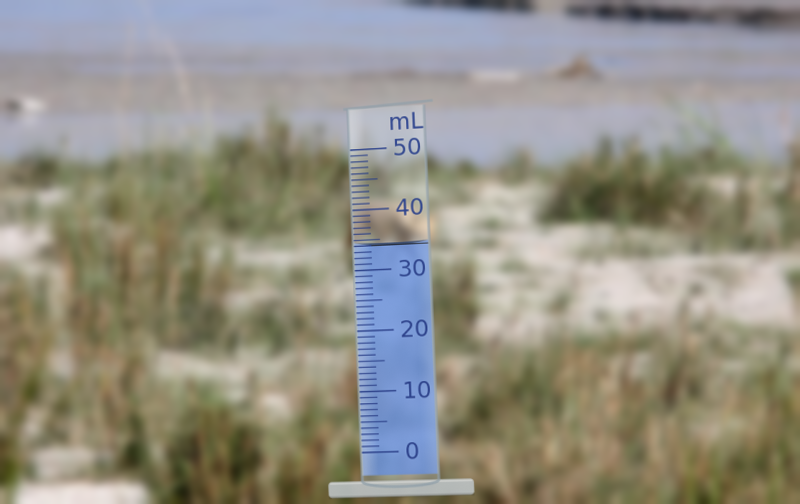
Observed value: 34 mL
